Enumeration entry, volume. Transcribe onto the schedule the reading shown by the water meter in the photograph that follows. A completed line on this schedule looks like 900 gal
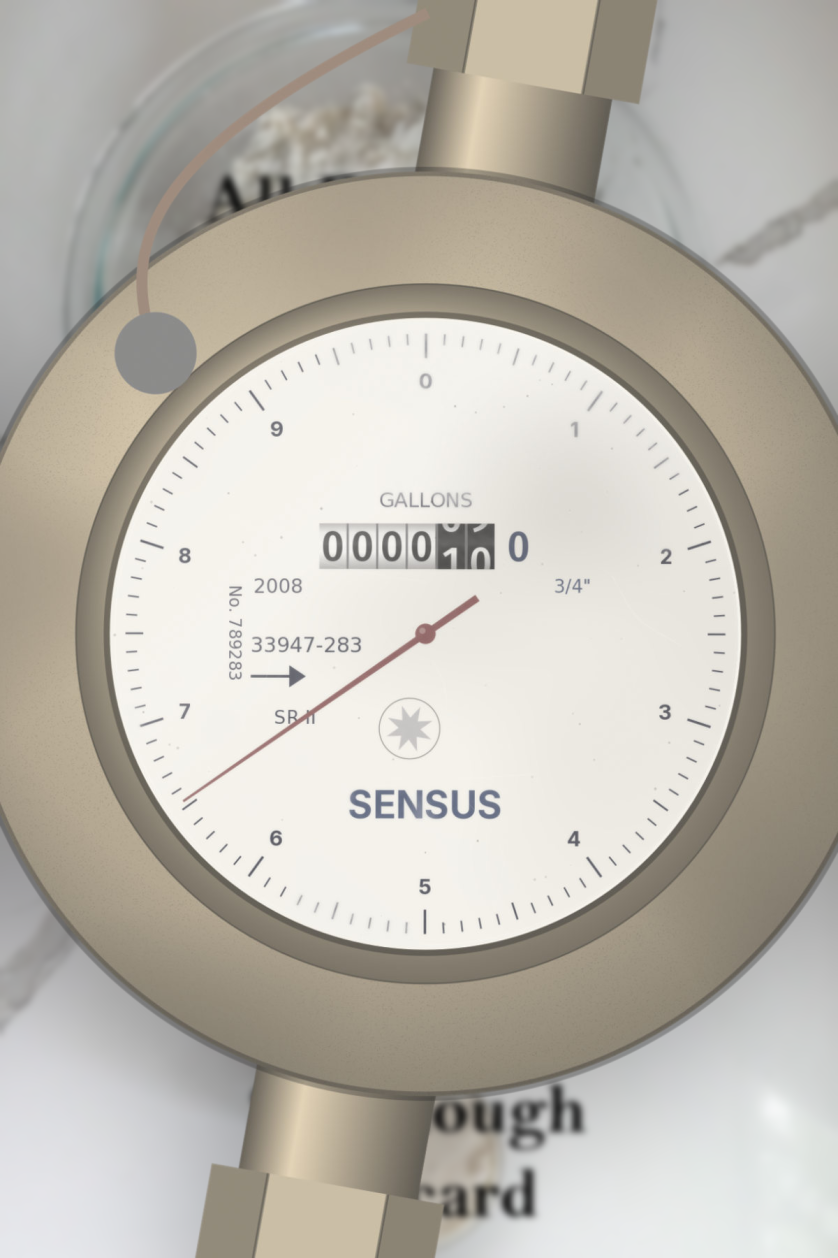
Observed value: 96.5 gal
